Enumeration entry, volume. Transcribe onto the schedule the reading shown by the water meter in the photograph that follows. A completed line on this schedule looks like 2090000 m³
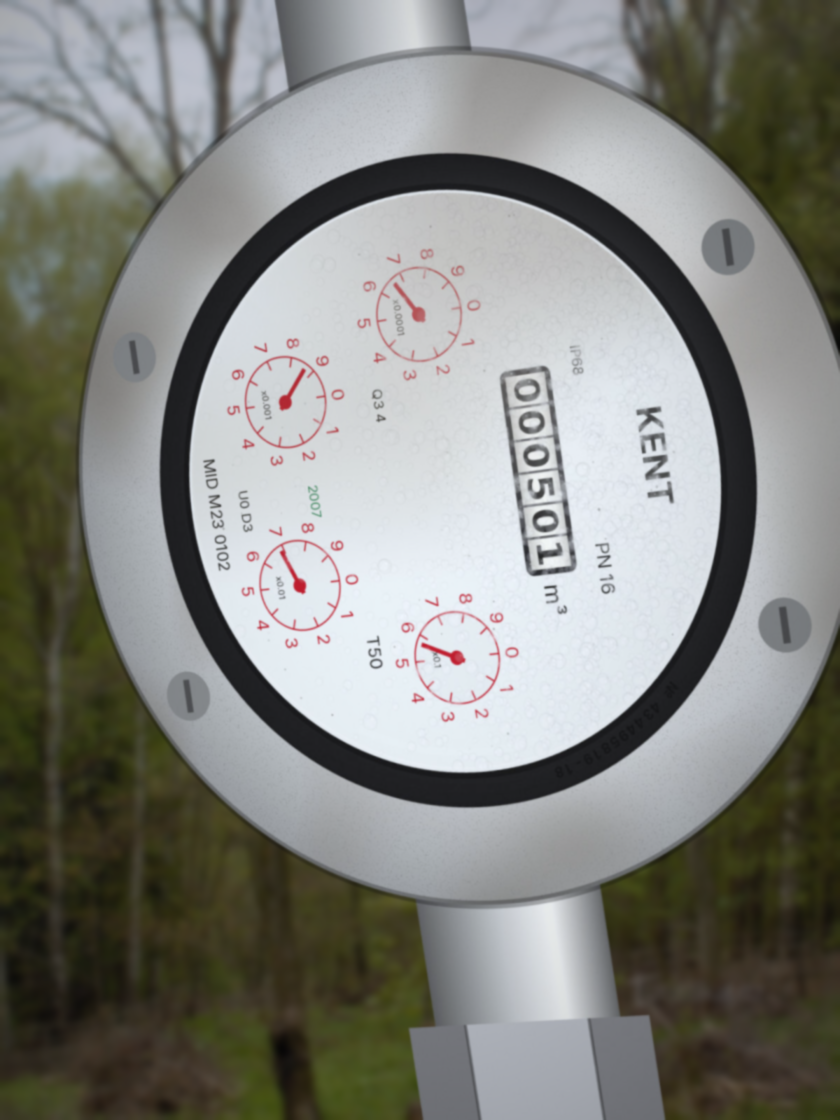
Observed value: 501.5686 m³
